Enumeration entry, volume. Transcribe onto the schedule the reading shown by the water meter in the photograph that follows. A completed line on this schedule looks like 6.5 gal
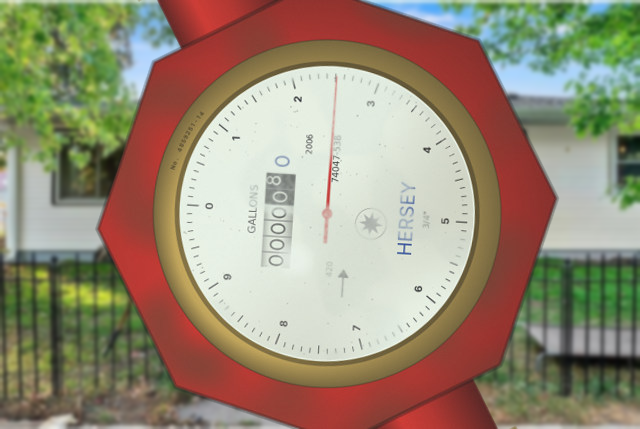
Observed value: 82.5 gal
